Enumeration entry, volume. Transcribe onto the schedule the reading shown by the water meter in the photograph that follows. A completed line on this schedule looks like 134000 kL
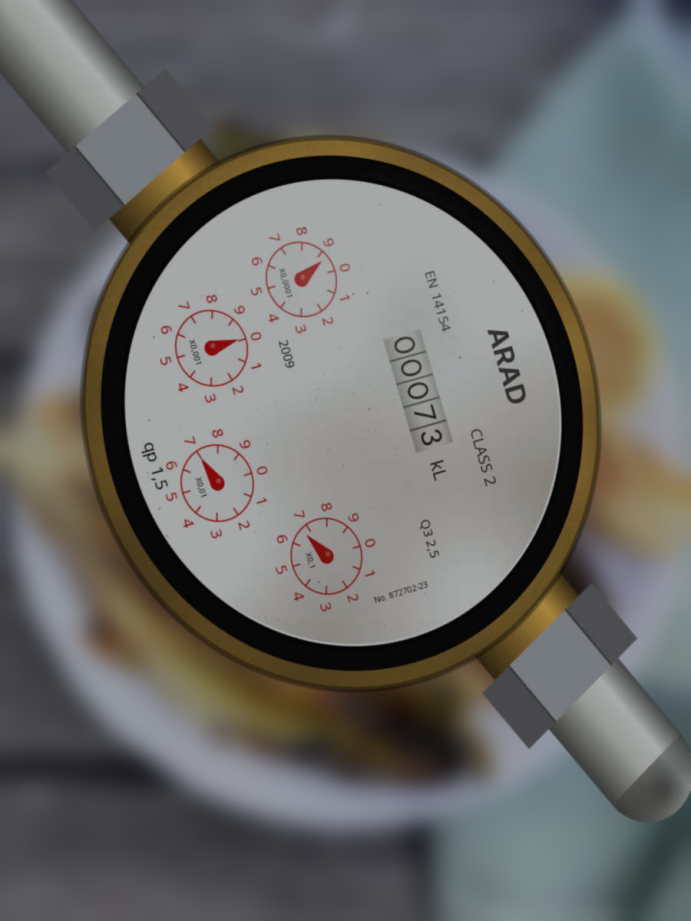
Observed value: 73.6699 kL
